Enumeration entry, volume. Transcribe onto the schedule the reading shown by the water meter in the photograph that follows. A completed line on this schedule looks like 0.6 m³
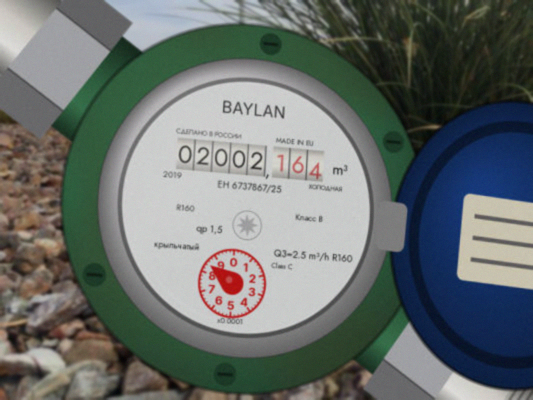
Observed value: 2002.1638 m³
